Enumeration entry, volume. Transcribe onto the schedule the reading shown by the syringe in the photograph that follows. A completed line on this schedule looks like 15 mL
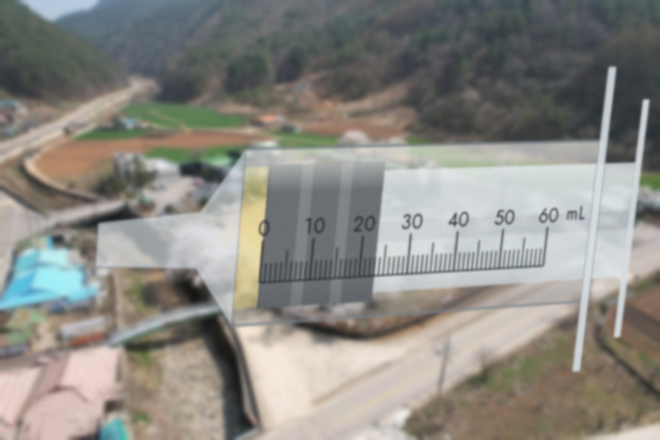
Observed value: 0 mL
